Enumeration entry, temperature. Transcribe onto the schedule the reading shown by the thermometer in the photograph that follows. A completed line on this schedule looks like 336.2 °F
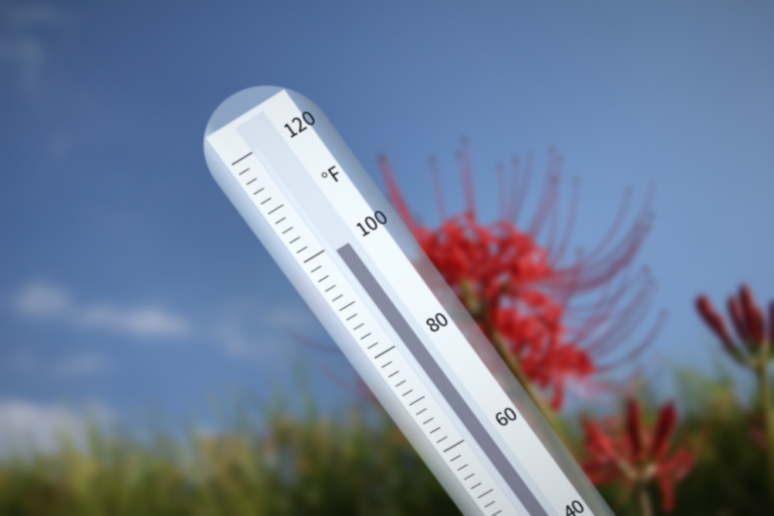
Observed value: 99 °F
